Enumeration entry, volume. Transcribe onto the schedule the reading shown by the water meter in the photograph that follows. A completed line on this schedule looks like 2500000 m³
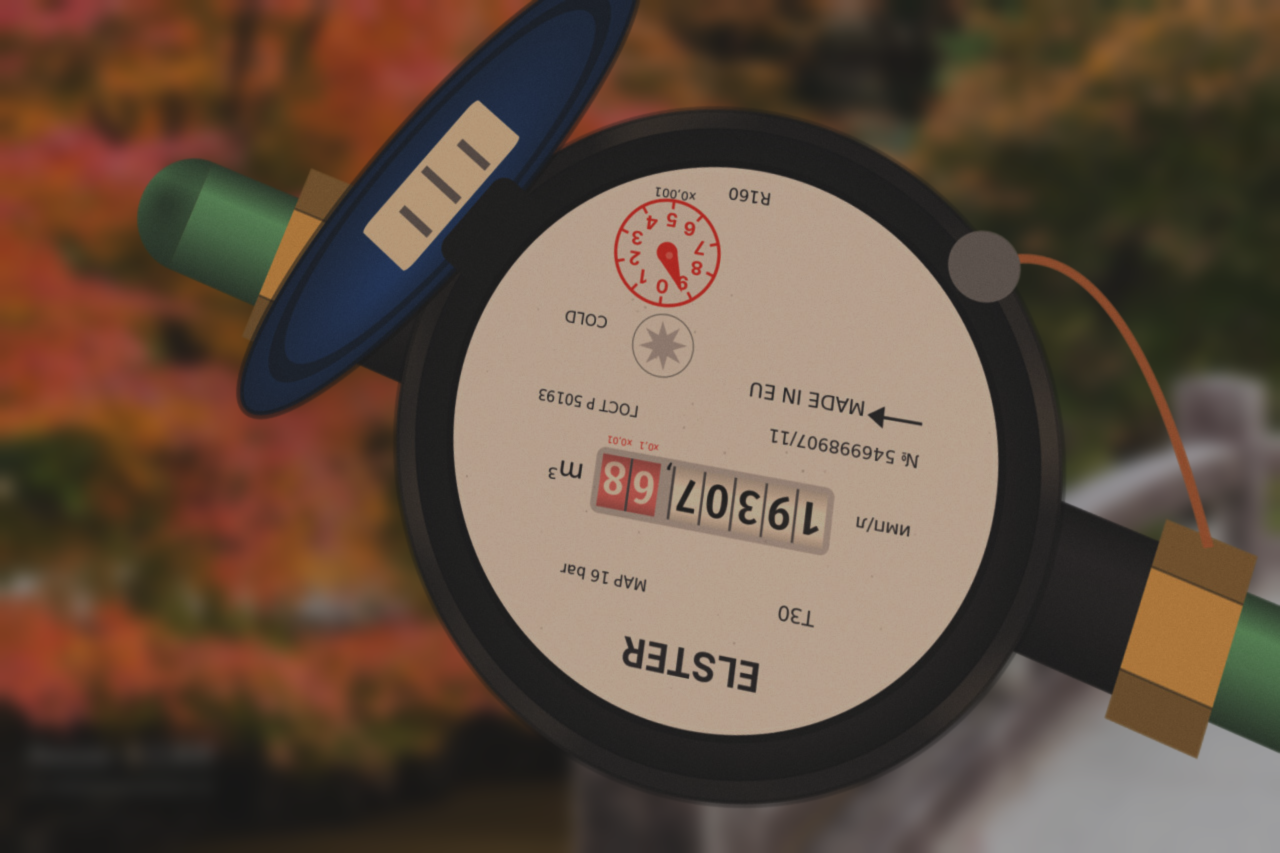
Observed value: 19307.679 m³
